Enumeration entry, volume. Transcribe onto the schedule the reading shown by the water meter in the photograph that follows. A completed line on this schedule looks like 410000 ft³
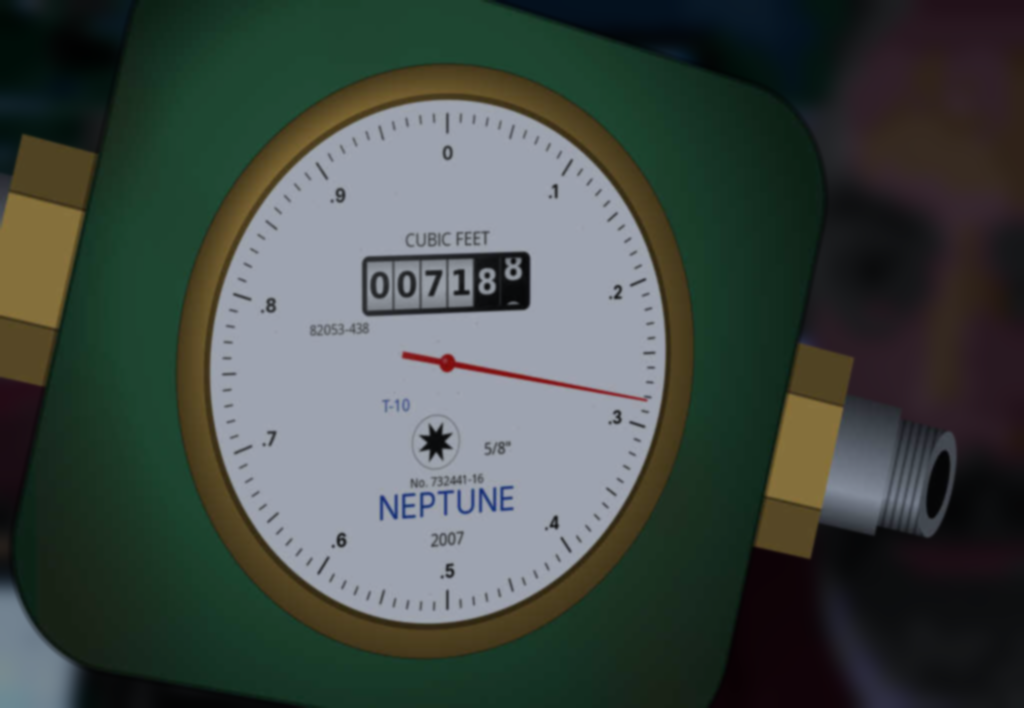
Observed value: 7188.28 ft³
